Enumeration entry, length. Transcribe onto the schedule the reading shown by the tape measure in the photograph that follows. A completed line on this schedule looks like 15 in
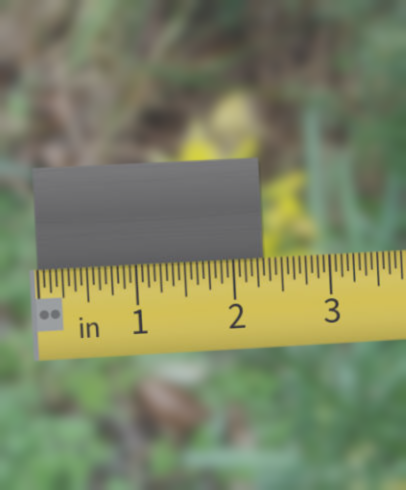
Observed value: 2.3125 in
